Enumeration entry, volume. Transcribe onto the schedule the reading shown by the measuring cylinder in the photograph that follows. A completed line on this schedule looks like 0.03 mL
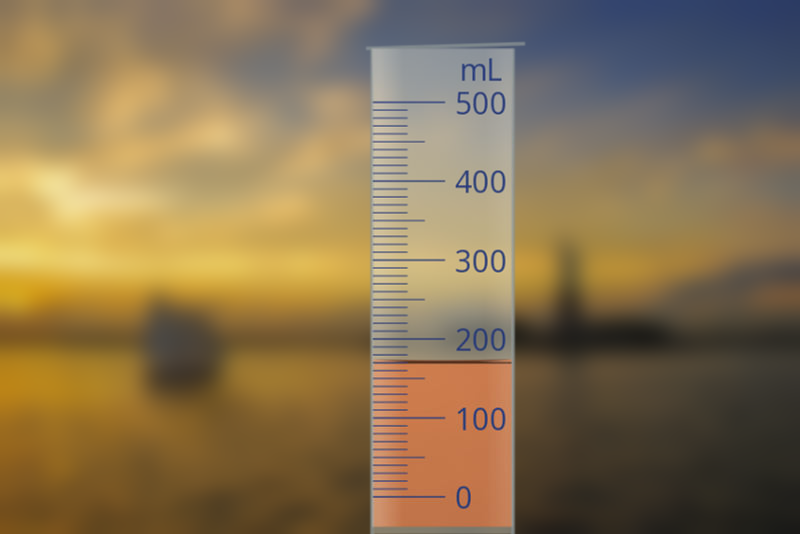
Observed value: 170 mL
